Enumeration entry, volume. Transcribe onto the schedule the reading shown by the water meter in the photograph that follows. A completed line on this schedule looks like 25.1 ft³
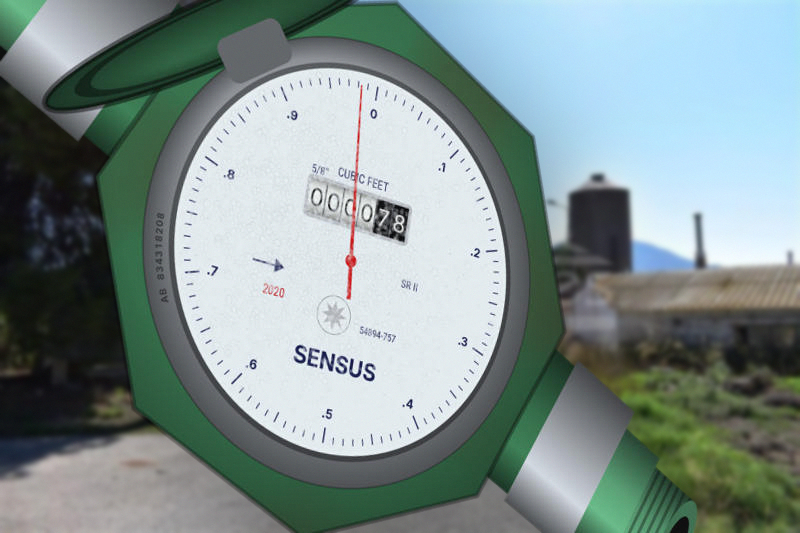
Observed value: 77.98 ft³
